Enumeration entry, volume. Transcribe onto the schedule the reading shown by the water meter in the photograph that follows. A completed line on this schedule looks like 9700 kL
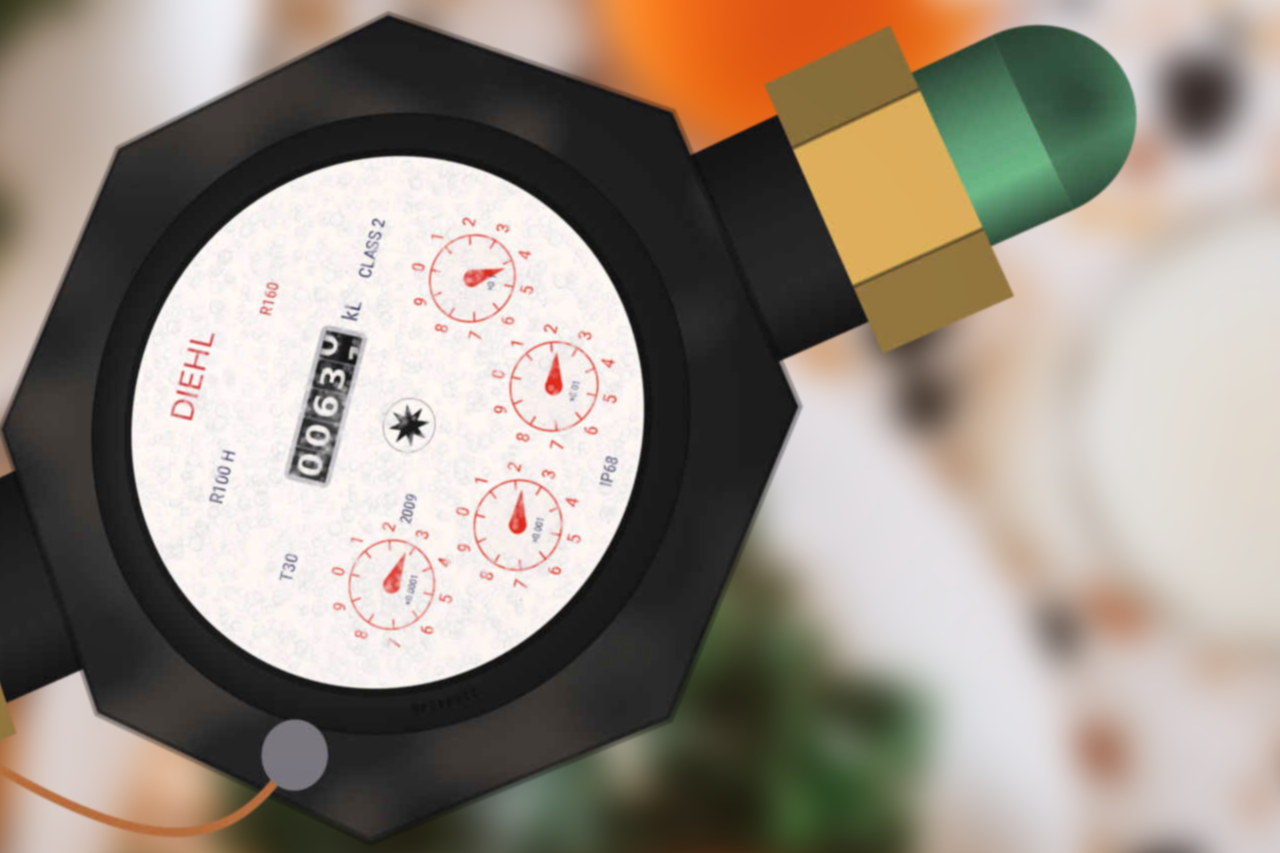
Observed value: 630.4222 kL
